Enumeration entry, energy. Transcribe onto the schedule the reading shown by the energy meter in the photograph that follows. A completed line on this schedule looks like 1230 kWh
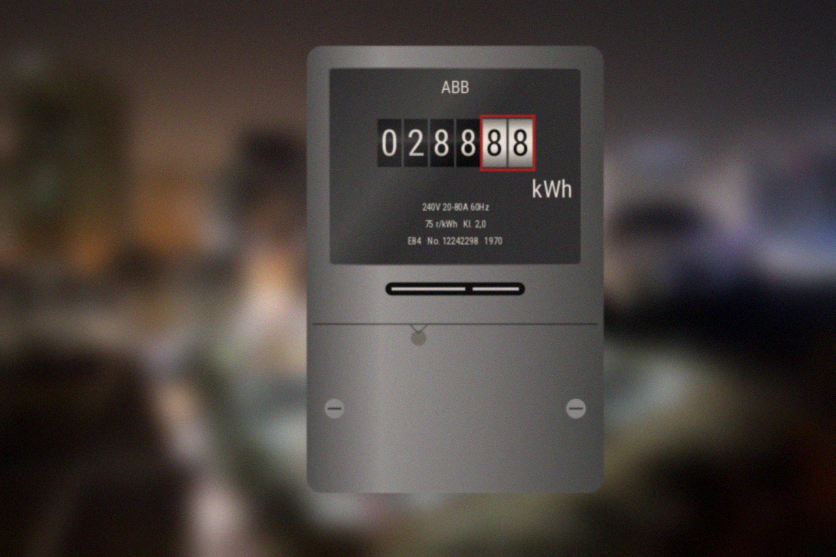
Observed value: 288.88 kWh
